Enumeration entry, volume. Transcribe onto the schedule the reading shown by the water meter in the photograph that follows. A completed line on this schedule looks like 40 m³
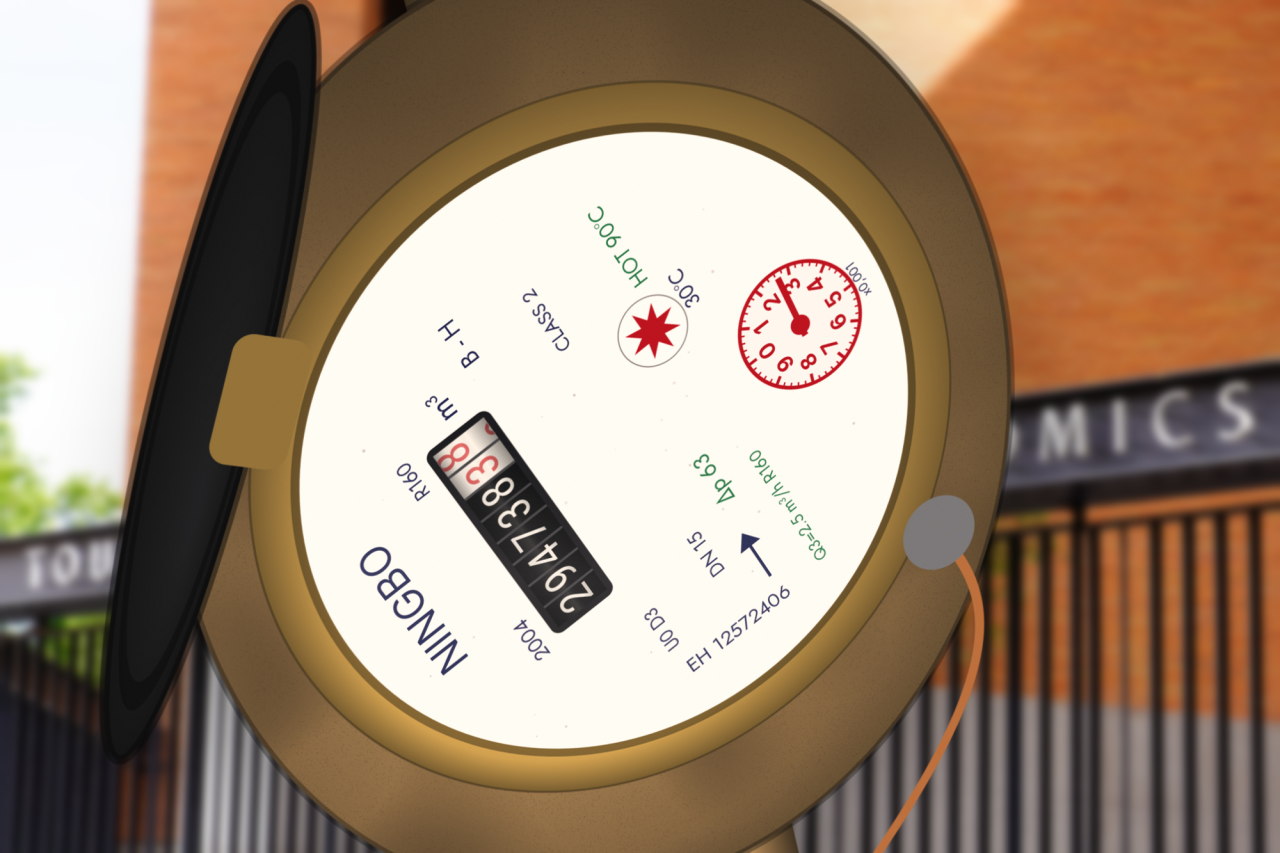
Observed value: 294738.382 m³
